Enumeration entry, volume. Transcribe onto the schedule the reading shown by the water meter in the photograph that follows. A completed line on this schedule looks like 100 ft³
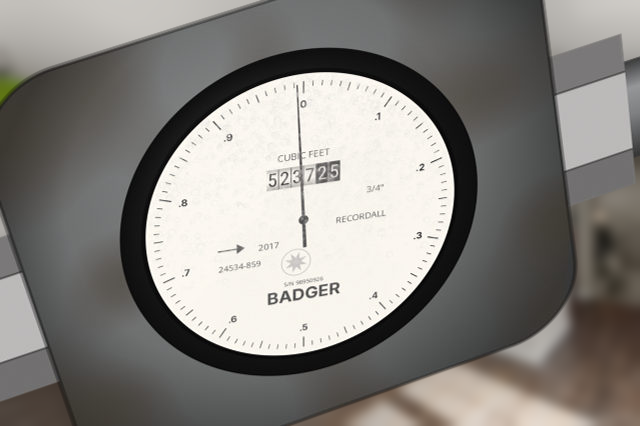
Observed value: 523724.99 ft³
